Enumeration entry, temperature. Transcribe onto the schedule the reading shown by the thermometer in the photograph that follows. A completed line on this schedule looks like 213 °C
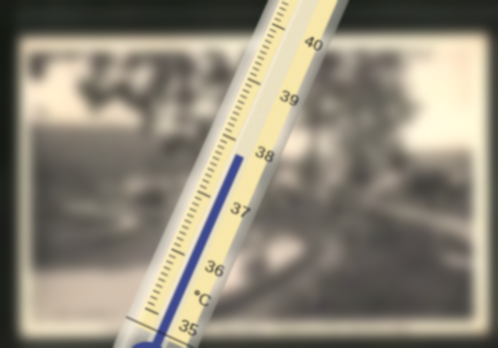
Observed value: 37.8 °C
